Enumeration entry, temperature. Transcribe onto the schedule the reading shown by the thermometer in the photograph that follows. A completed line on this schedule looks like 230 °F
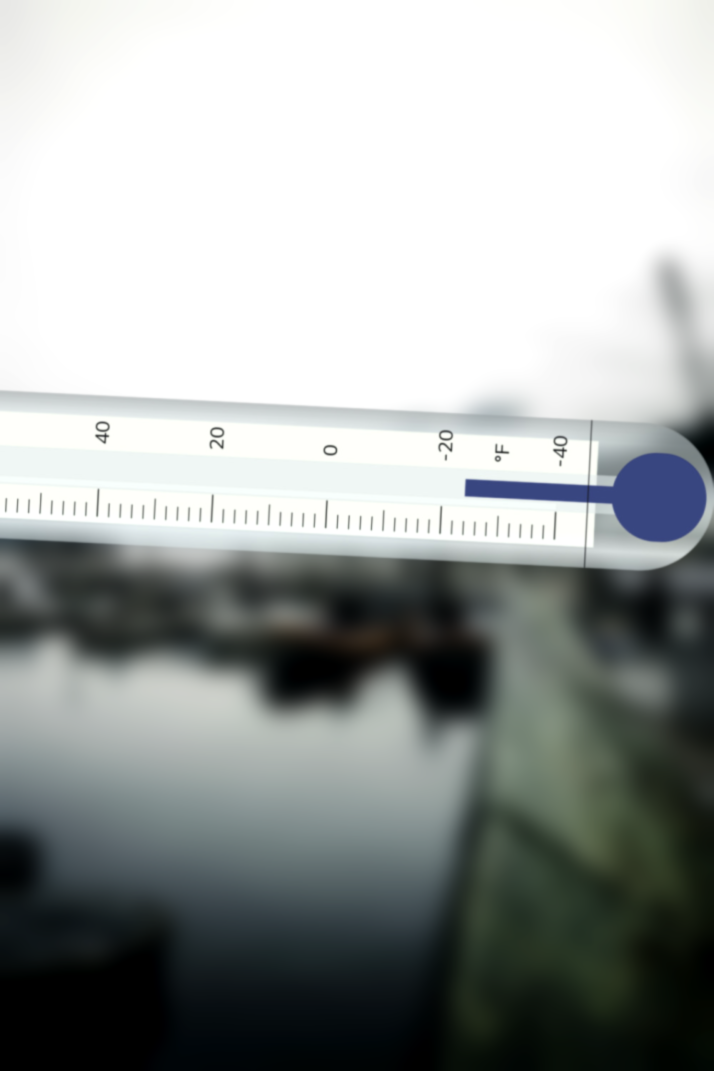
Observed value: -24 °F
